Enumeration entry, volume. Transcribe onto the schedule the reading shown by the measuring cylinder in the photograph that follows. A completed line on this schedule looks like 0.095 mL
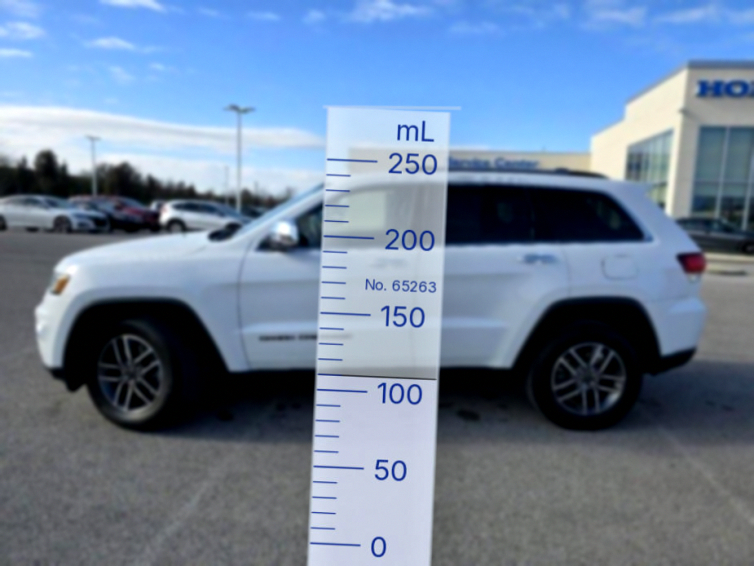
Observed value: 110 mL
